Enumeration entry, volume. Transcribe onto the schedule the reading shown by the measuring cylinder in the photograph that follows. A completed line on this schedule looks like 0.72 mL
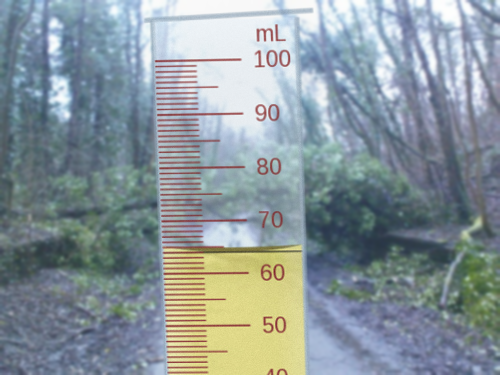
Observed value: 64 mL
